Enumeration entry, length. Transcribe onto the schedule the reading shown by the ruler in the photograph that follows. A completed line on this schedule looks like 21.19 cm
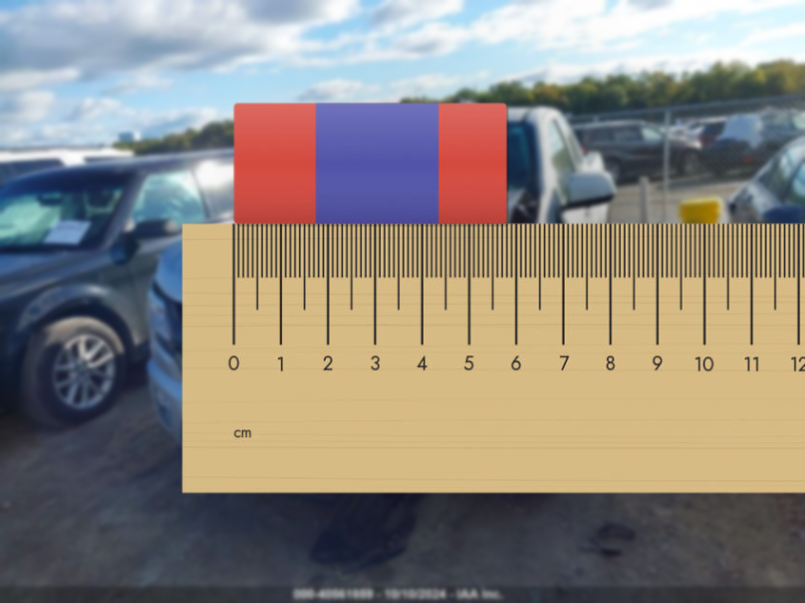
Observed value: 5.8 cm
